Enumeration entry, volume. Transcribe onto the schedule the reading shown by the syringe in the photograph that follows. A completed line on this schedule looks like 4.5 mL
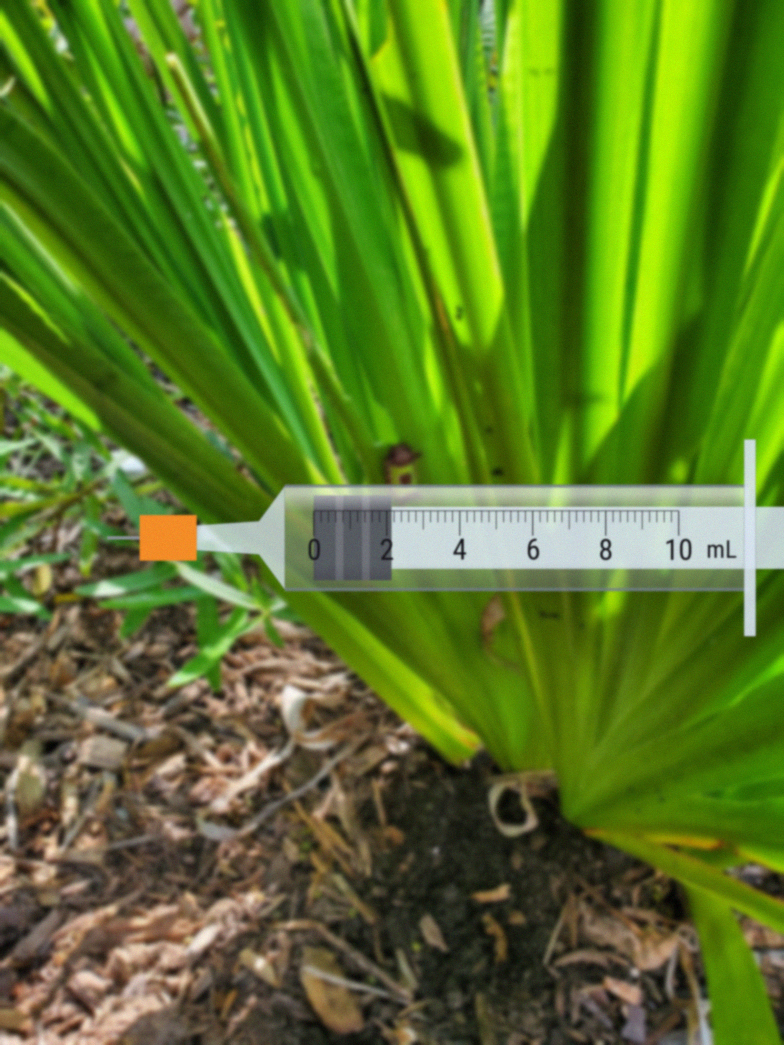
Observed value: 0 mL
